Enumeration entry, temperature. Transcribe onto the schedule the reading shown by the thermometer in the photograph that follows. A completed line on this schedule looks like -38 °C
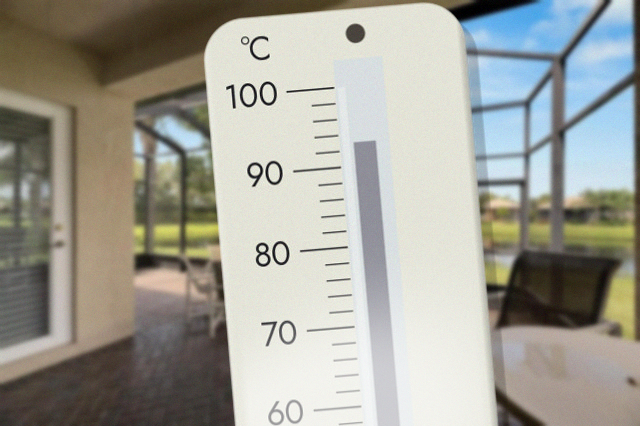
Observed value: 93 °C
